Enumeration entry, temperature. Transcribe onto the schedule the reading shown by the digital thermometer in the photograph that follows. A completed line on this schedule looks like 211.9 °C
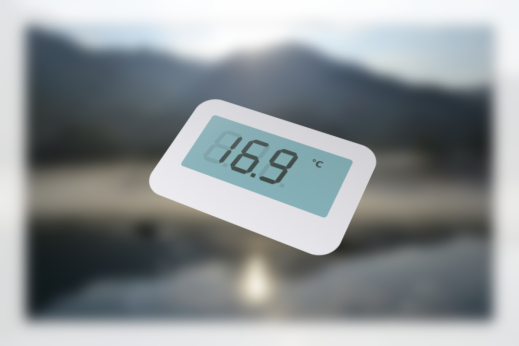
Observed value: 16.9 °C
